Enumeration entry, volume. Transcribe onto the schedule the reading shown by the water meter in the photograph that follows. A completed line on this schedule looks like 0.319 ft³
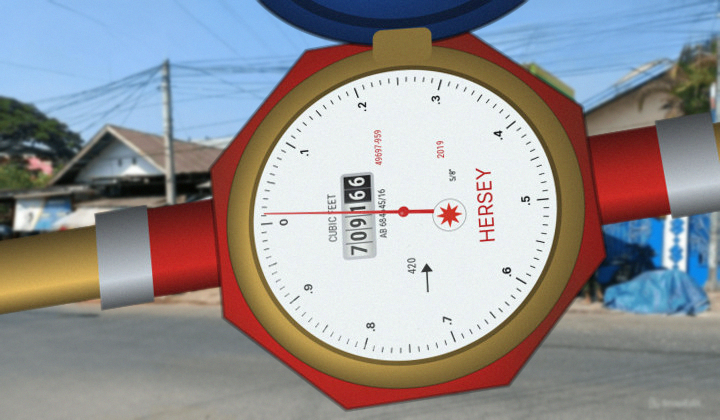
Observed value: 709166.01 ft³
